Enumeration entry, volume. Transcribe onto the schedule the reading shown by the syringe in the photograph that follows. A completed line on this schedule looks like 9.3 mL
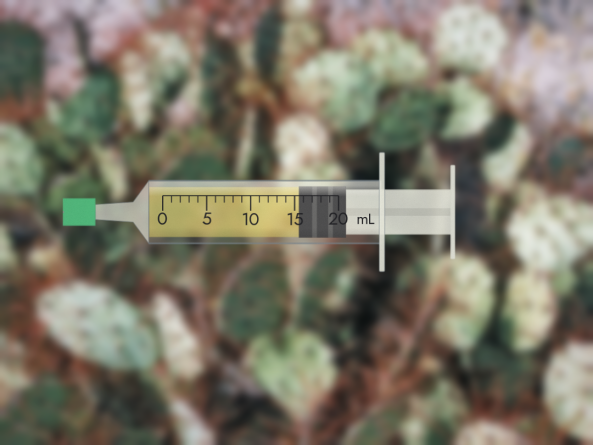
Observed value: 15.5 mL
